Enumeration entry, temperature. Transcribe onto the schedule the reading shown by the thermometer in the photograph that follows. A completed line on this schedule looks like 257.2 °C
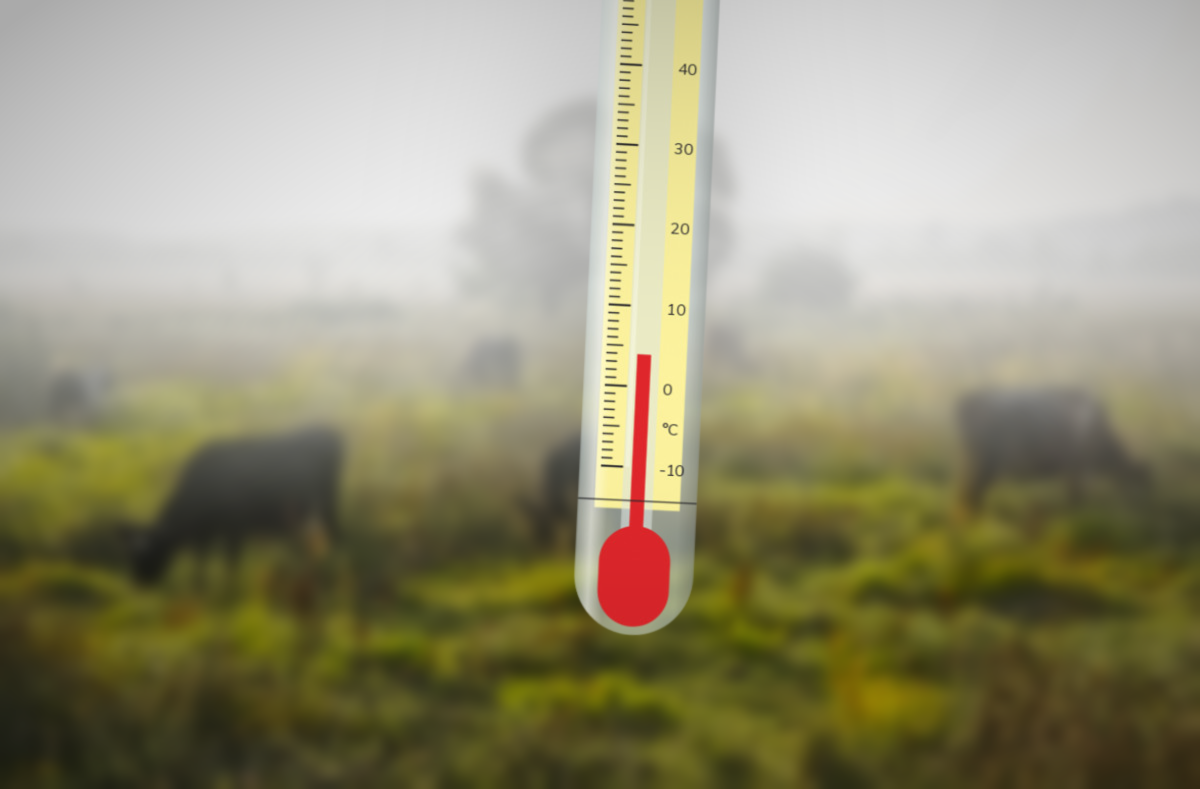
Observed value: 4 °C
